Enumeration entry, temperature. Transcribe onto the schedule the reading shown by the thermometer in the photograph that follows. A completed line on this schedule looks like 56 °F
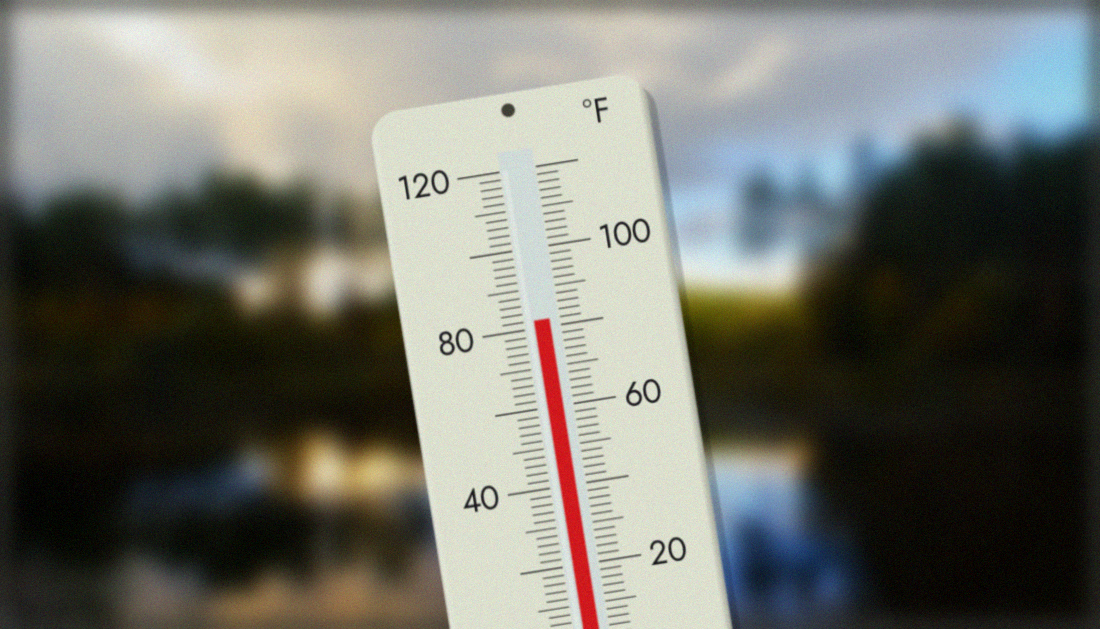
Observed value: 82 °F
